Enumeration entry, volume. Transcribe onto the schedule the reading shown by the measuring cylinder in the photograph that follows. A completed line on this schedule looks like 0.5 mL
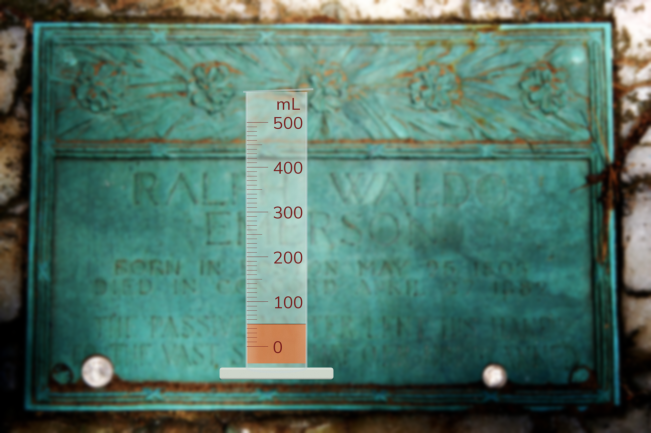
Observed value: 50 mL
